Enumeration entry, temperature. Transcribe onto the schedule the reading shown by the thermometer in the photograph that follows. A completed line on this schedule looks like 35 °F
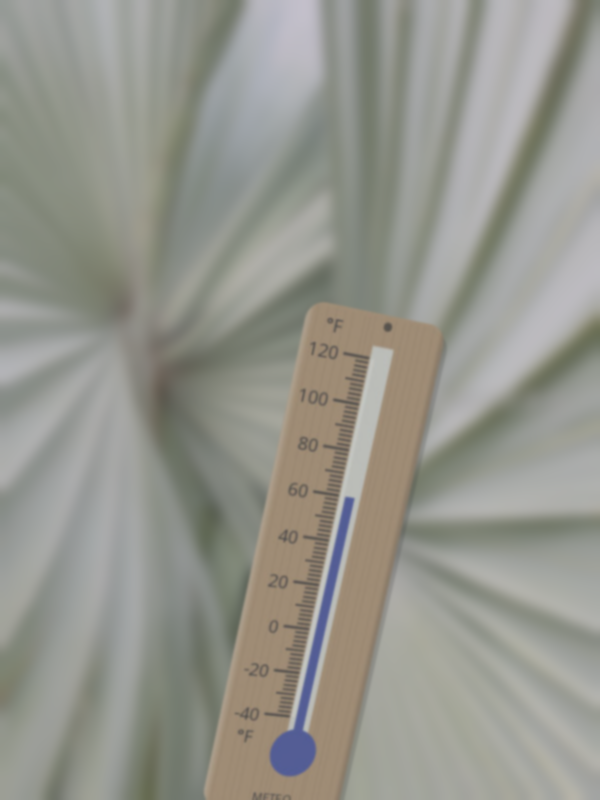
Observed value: 60 °F
